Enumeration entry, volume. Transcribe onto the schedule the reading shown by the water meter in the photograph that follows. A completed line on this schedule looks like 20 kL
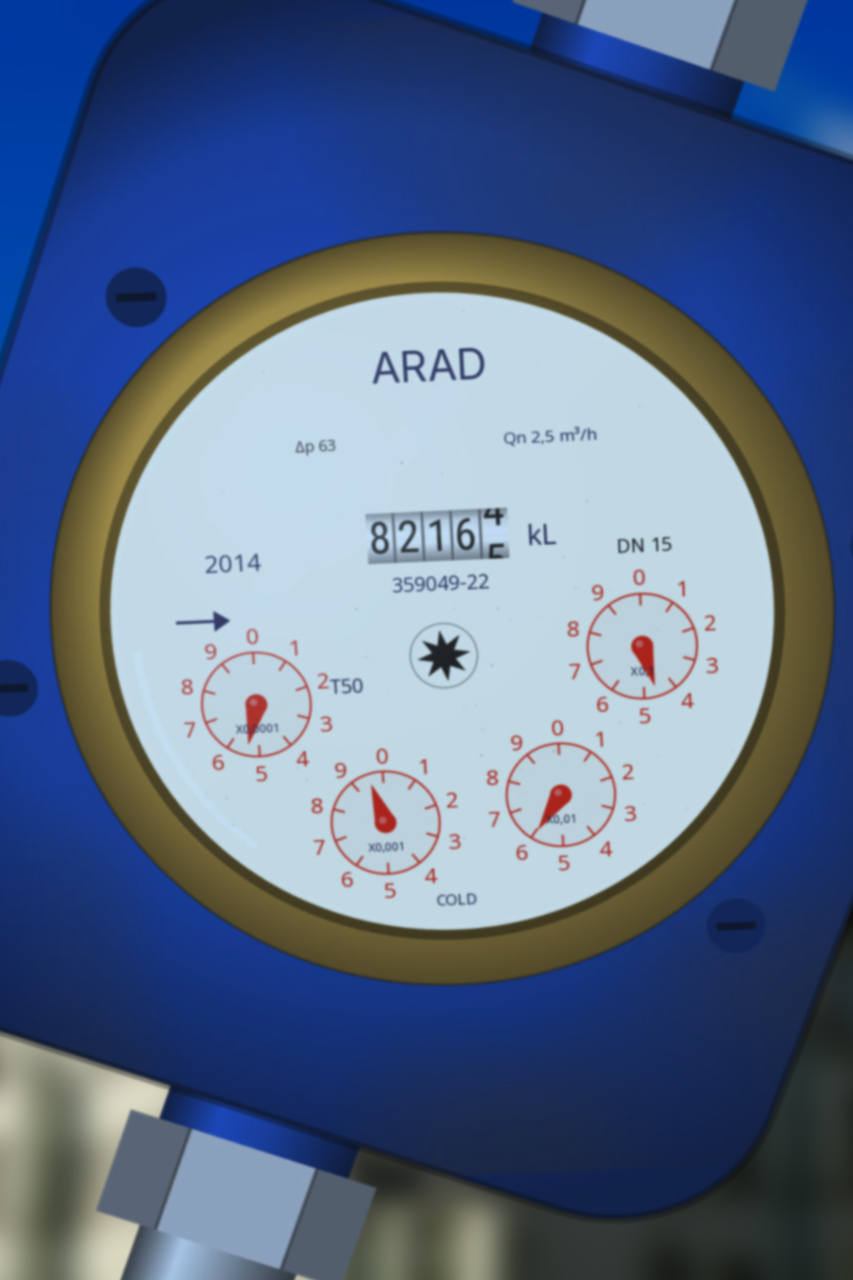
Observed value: 82164.4595 kL
